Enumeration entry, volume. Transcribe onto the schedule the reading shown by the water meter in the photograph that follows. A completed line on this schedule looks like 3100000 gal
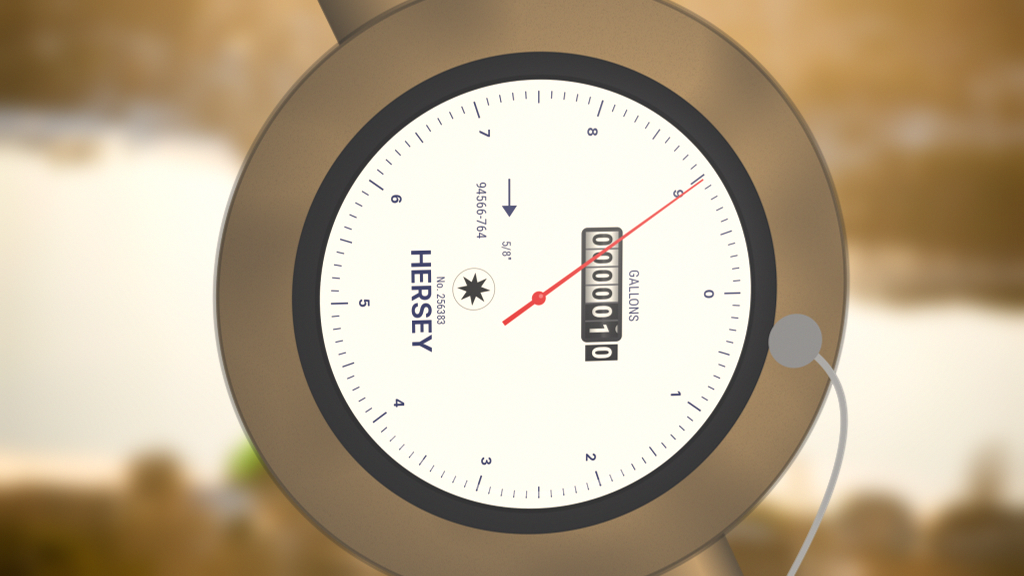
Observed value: 9.0 gal
